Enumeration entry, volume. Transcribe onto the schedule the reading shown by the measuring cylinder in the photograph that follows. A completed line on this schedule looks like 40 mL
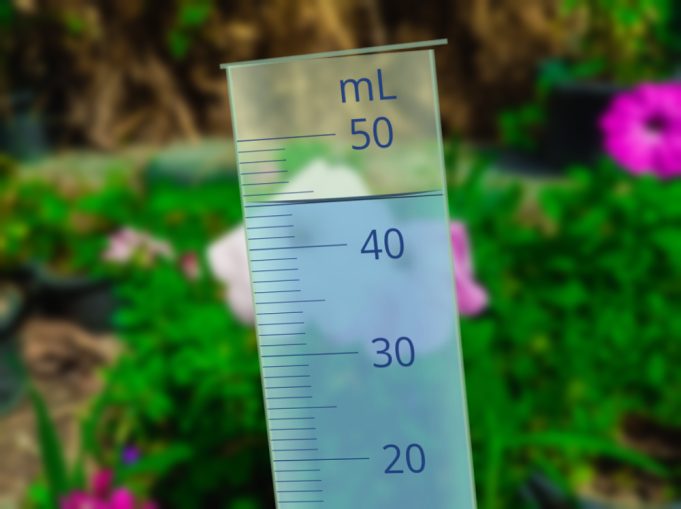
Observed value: 44 mL
